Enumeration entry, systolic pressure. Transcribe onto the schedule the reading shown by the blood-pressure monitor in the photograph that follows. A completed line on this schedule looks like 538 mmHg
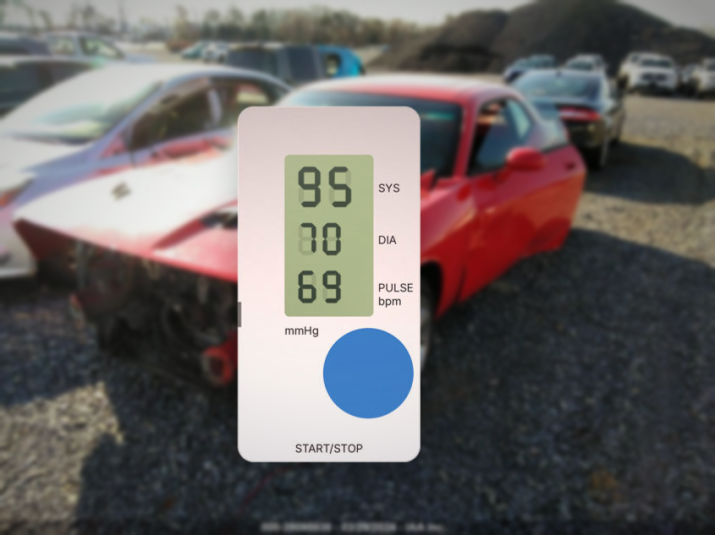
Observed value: 95 mmHg
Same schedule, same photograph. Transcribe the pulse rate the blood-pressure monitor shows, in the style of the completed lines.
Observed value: 69 bpm
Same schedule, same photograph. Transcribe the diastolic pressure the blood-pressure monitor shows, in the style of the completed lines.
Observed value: 70 mmHg
